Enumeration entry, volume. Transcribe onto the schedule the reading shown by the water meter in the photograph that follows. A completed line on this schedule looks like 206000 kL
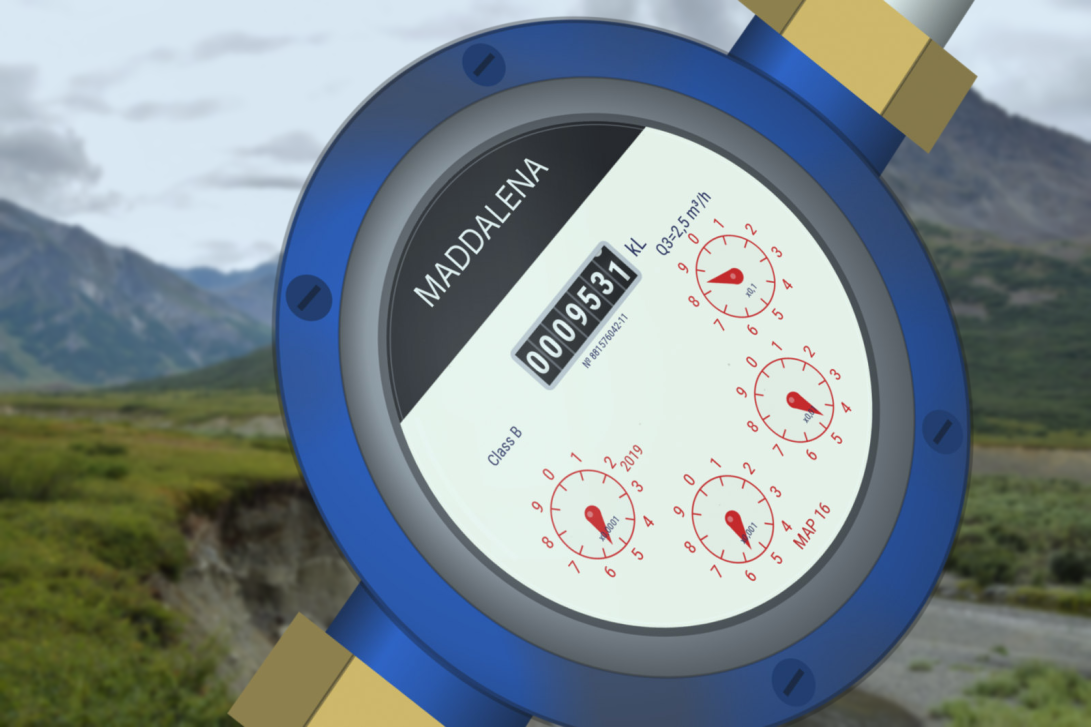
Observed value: 9530.8455 kL
